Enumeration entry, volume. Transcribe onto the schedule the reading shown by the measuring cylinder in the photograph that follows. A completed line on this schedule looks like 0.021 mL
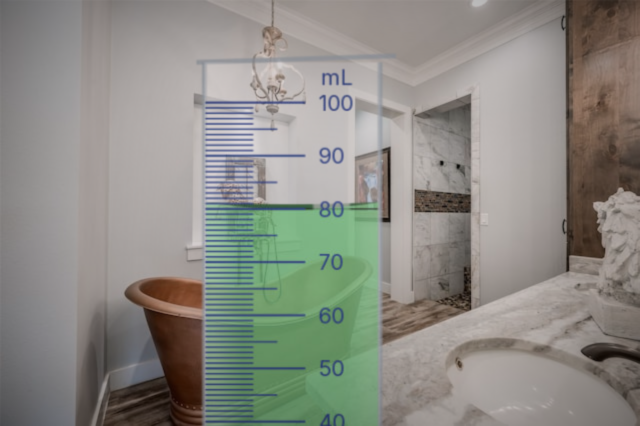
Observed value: 80 mL
